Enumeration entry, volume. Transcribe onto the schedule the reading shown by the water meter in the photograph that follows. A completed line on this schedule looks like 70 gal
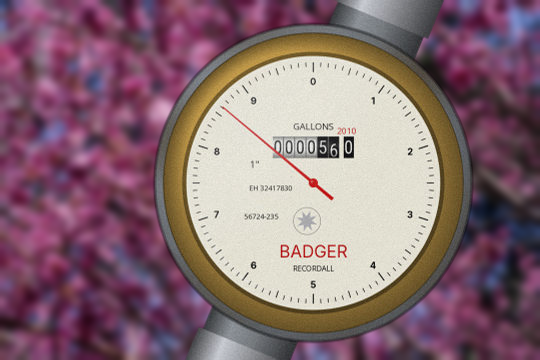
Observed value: 558.6 gal
